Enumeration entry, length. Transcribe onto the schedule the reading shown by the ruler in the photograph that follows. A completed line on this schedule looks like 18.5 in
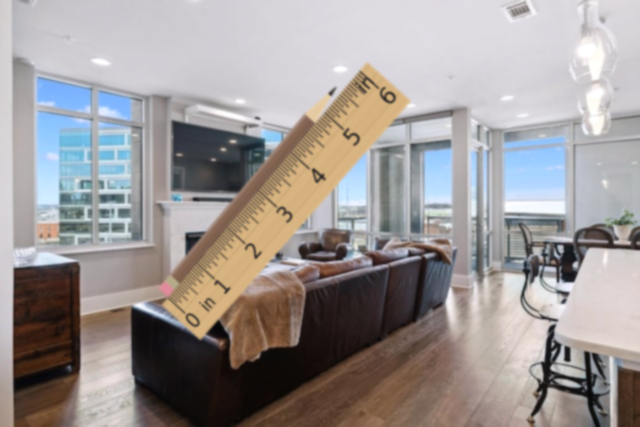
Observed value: 5.5 in
